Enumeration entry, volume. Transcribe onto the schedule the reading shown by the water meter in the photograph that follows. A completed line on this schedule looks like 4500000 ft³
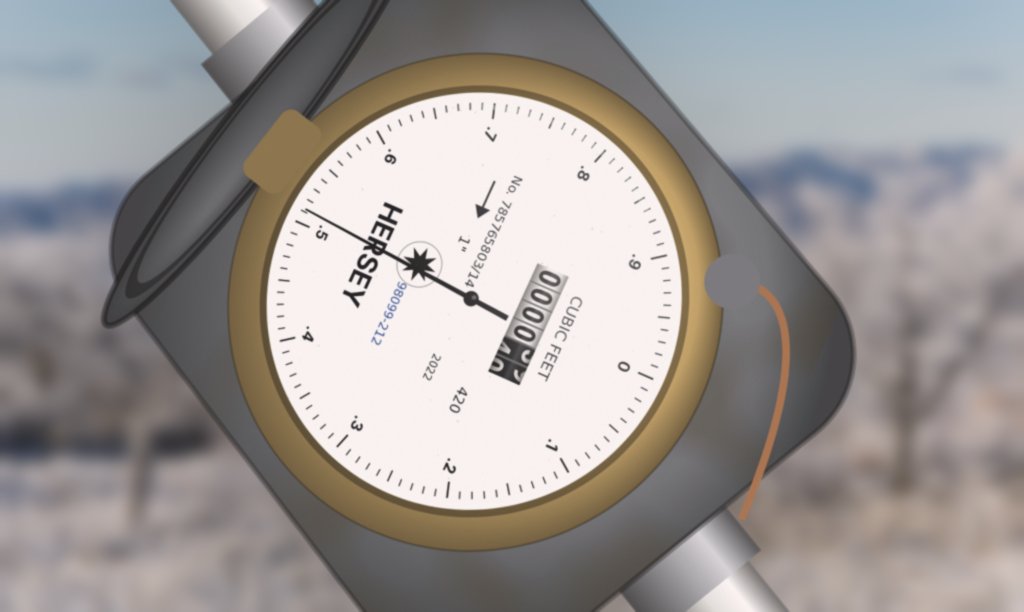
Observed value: 39.51 ft³
